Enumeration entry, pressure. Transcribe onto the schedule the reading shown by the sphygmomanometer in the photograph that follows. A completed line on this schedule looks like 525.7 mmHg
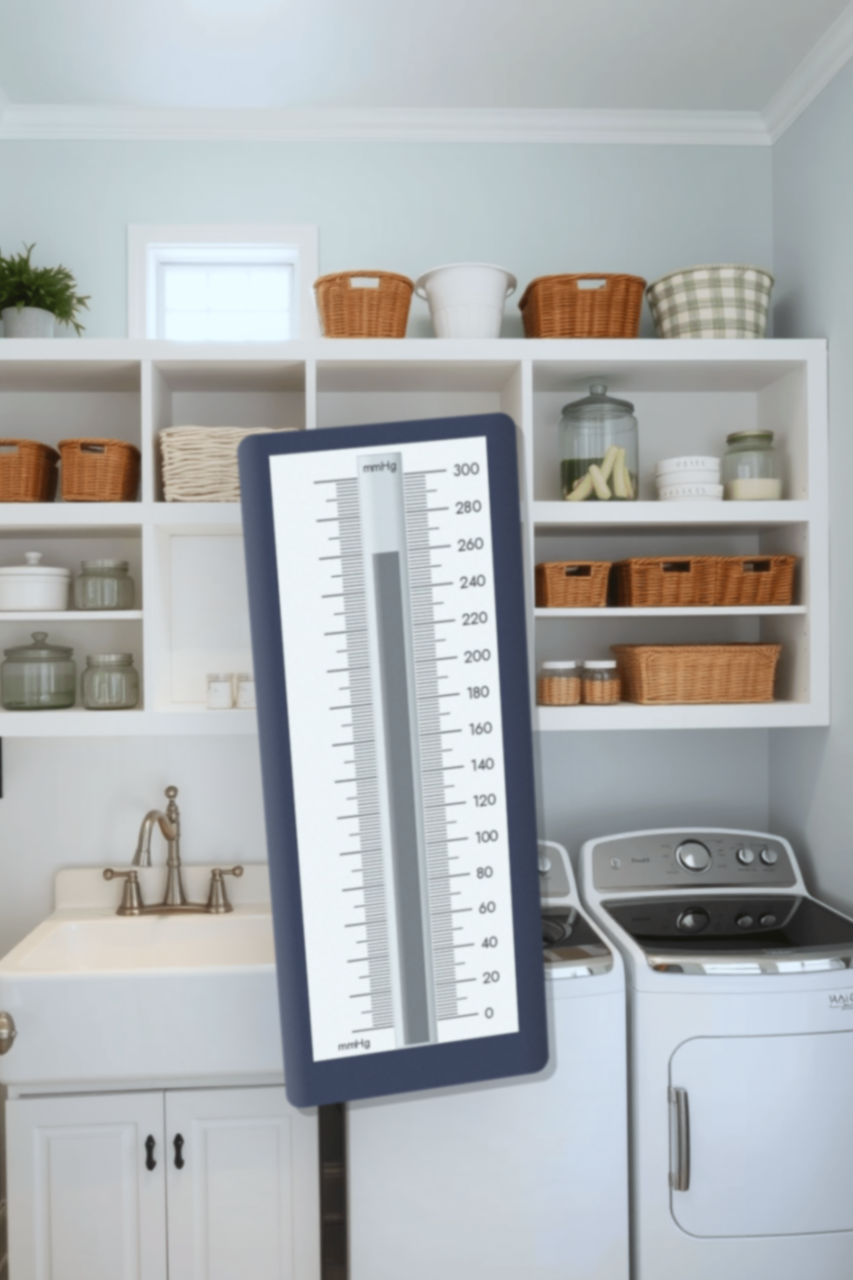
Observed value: 260 mmHg
